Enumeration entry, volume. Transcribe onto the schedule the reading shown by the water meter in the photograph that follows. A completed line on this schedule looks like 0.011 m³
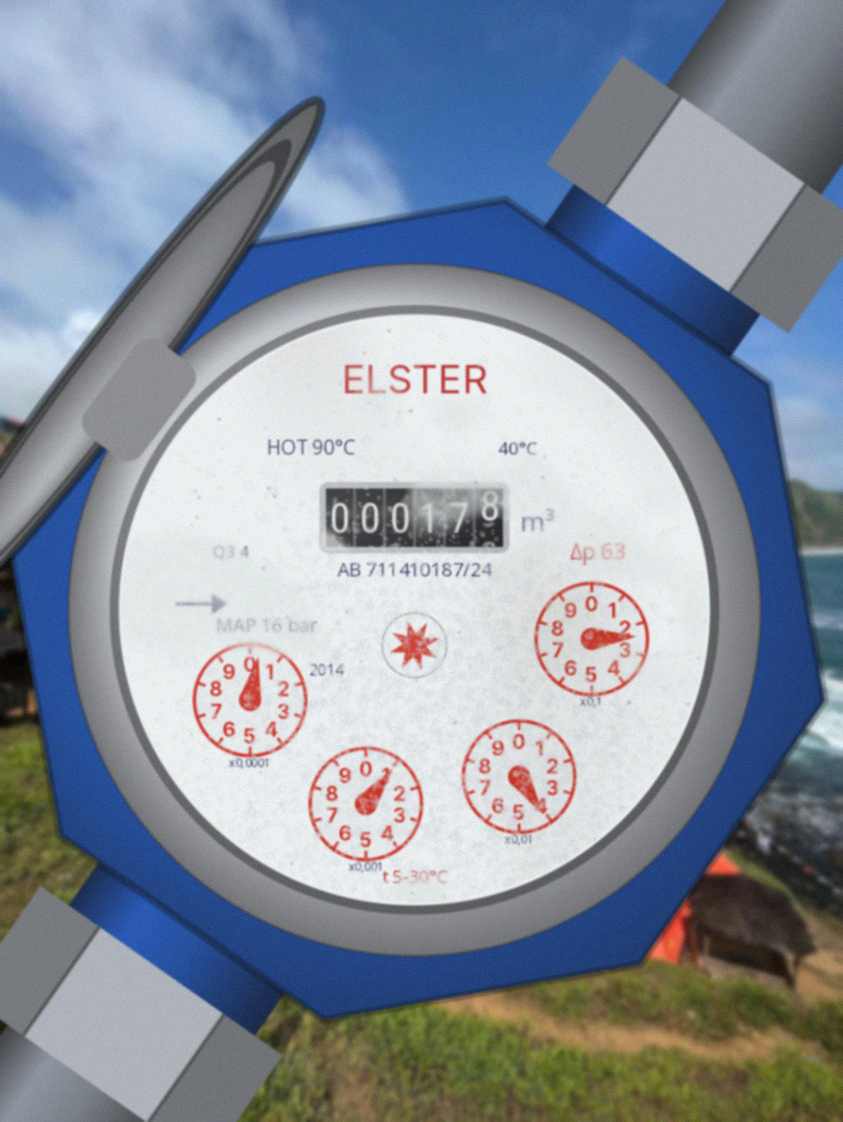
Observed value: 178.2410 m³
